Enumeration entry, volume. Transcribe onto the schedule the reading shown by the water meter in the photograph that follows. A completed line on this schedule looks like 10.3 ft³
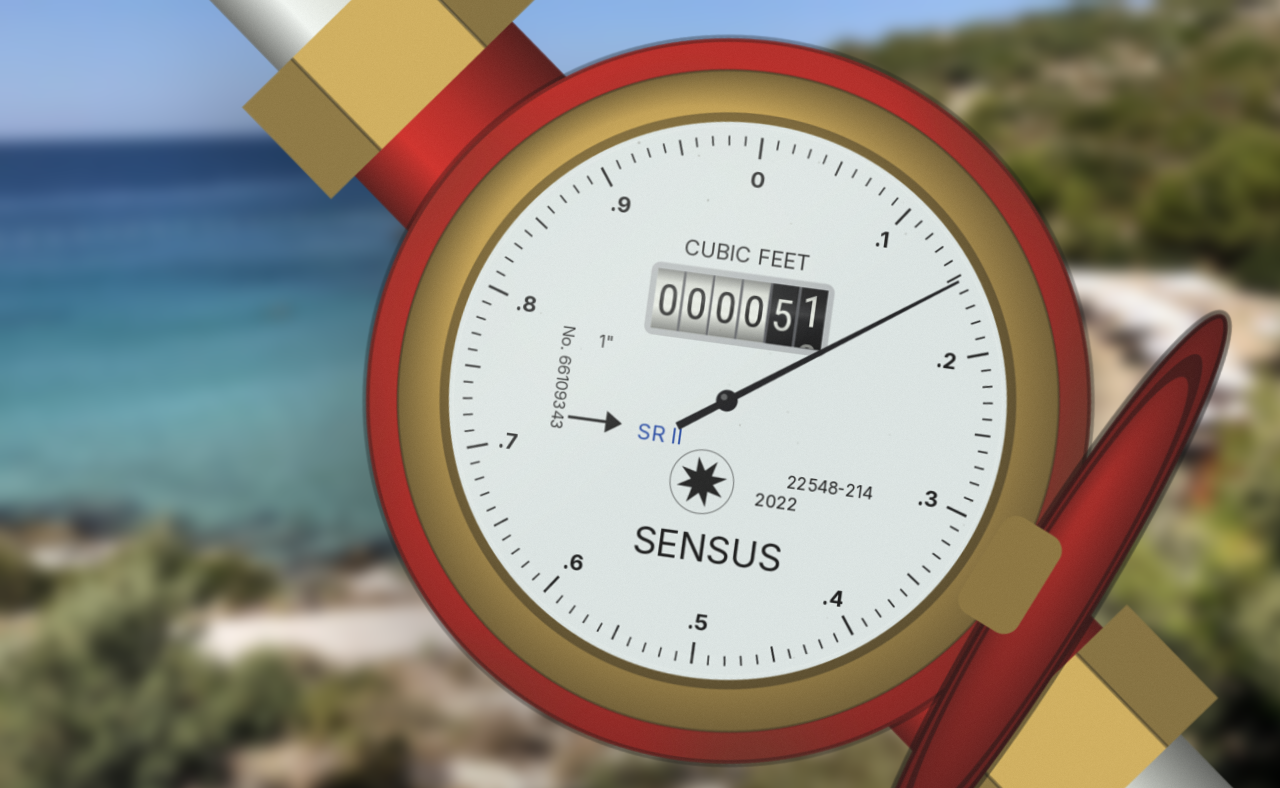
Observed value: 51.15 ft³
